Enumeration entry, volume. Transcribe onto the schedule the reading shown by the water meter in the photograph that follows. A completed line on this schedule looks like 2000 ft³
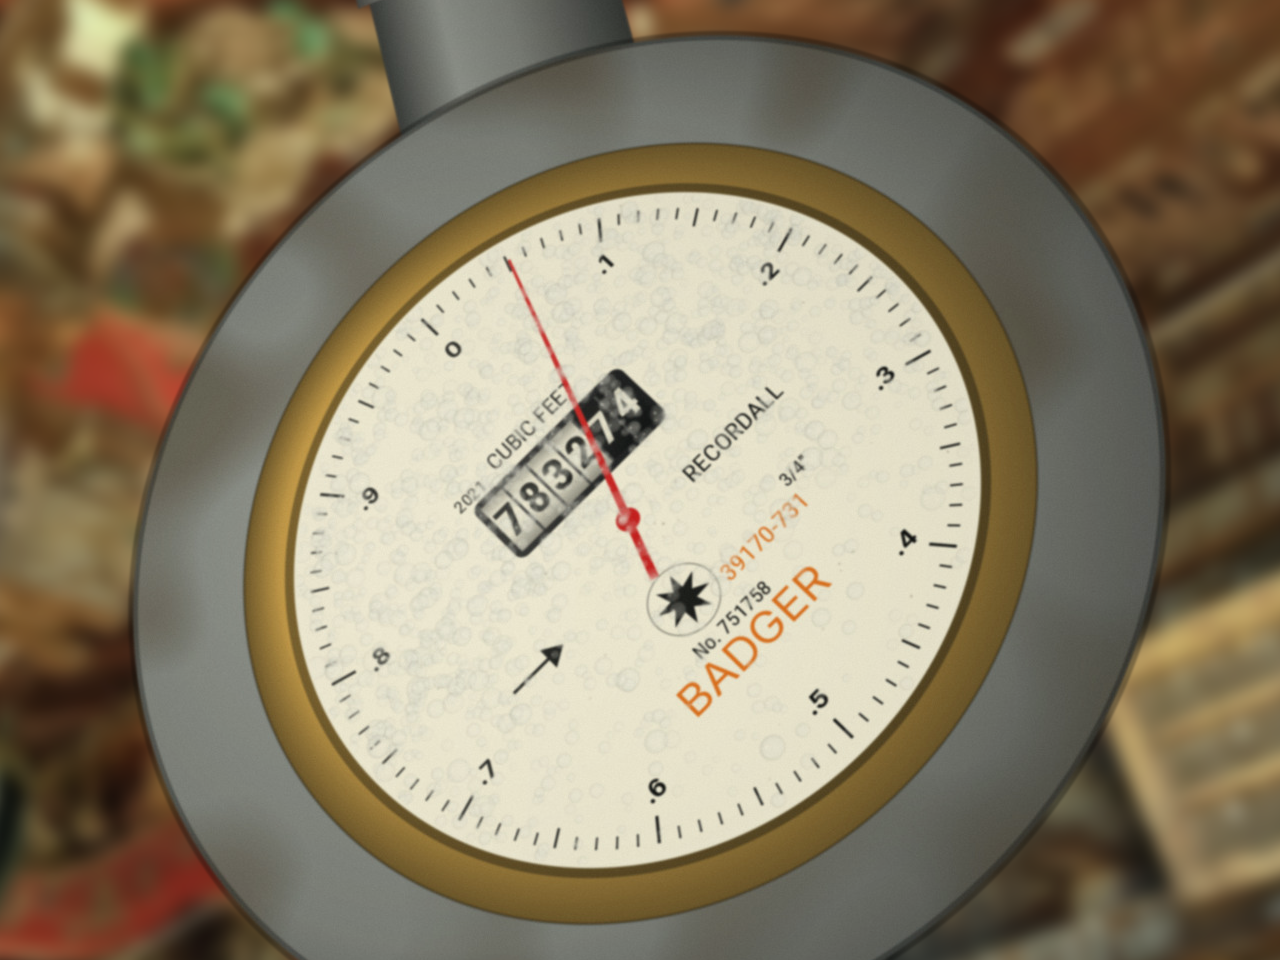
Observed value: 783274.05 ft³
